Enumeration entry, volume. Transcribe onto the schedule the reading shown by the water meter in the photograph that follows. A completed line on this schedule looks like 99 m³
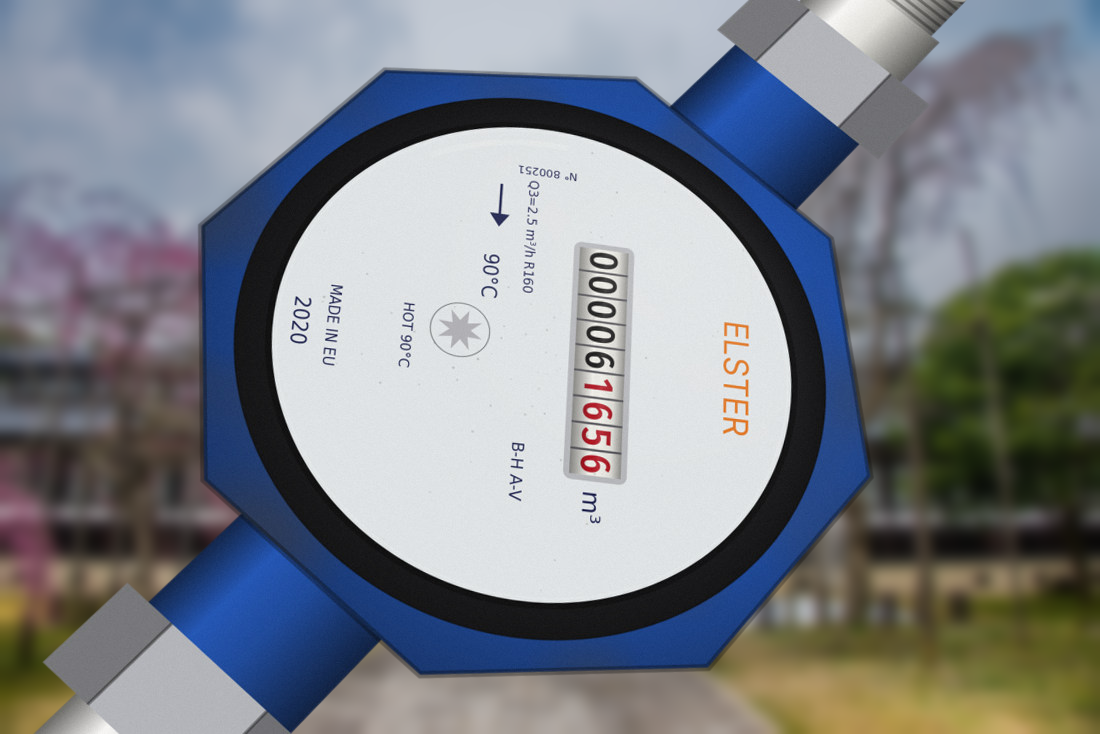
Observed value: 6.1656 m³
